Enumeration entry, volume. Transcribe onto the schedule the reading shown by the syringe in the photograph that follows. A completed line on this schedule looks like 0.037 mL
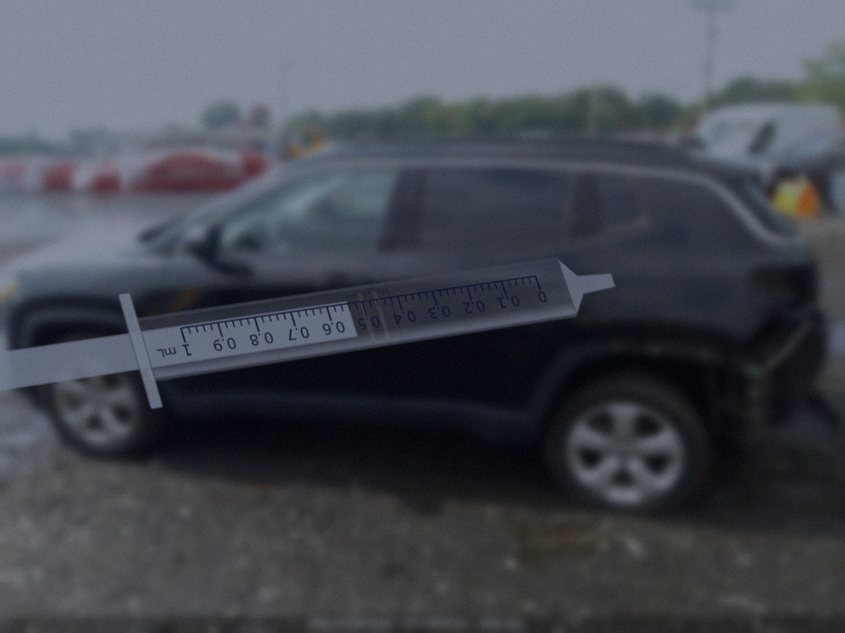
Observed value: 0.42 mL
